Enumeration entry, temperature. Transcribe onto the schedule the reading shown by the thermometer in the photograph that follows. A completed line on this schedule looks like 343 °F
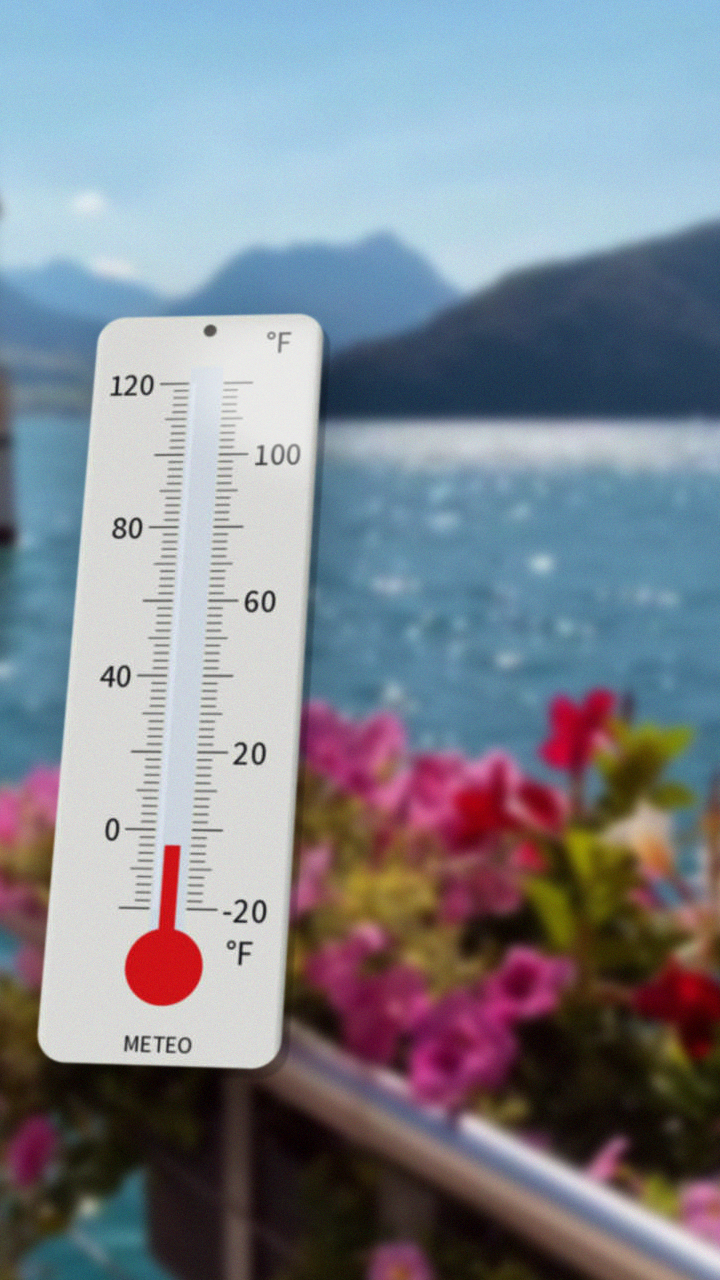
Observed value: -4 °F
